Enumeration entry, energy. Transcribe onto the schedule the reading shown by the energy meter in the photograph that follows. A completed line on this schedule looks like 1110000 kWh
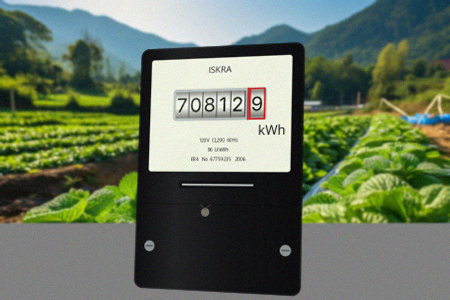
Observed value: 70812.9 kWh
